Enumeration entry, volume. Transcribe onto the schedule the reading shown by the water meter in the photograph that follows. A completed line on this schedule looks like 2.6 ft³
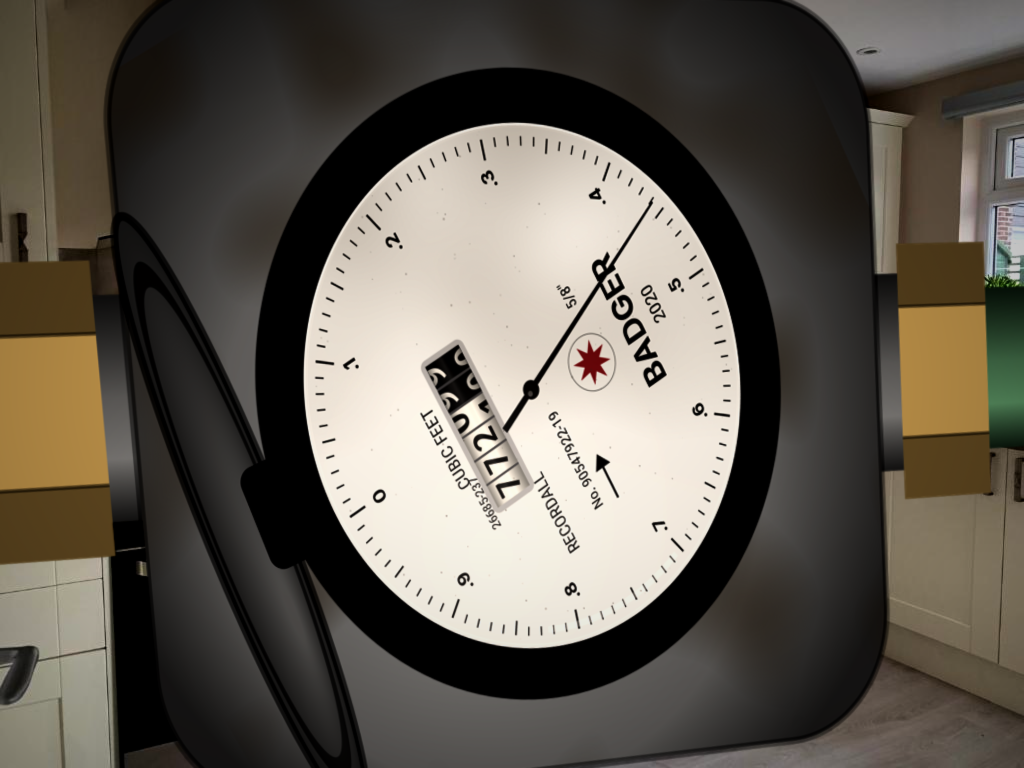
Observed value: 772099.44 ft³
